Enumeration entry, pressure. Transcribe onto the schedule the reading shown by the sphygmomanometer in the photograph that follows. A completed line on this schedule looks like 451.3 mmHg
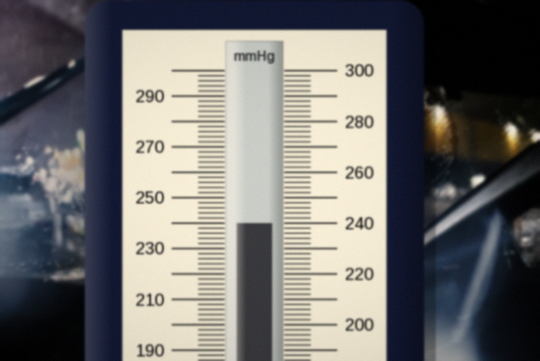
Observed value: 240 mmHg
